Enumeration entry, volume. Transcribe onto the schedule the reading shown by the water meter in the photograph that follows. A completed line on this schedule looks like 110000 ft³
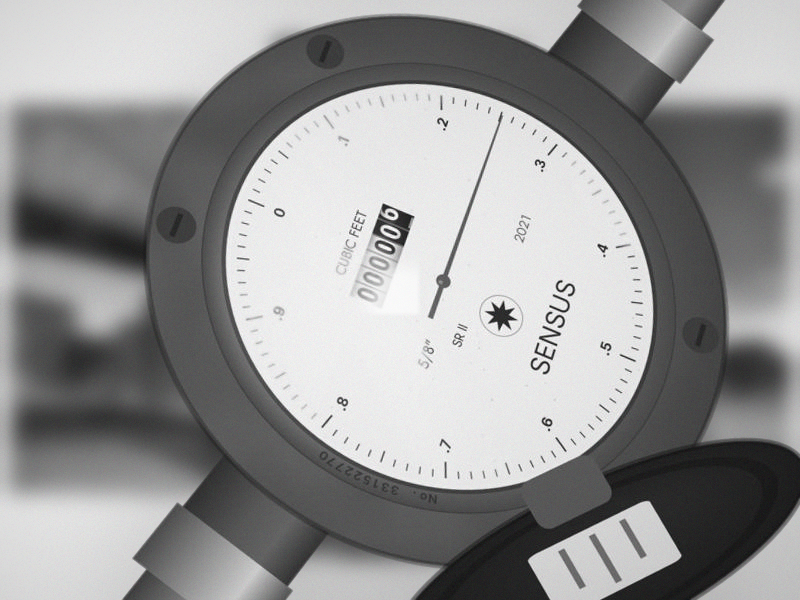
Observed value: 6.25 ft³
